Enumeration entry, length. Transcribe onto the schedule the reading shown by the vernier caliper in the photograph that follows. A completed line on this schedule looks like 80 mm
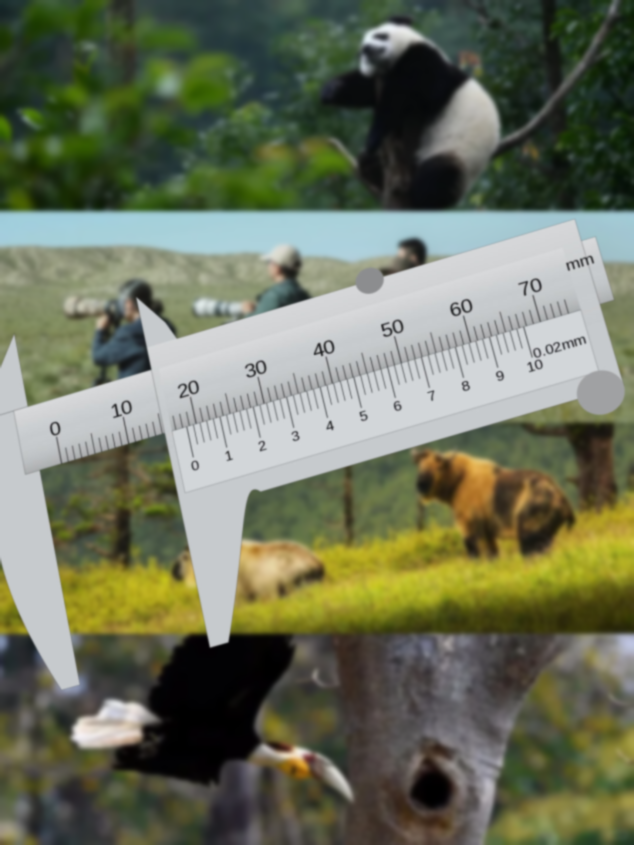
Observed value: 18.6 mm
